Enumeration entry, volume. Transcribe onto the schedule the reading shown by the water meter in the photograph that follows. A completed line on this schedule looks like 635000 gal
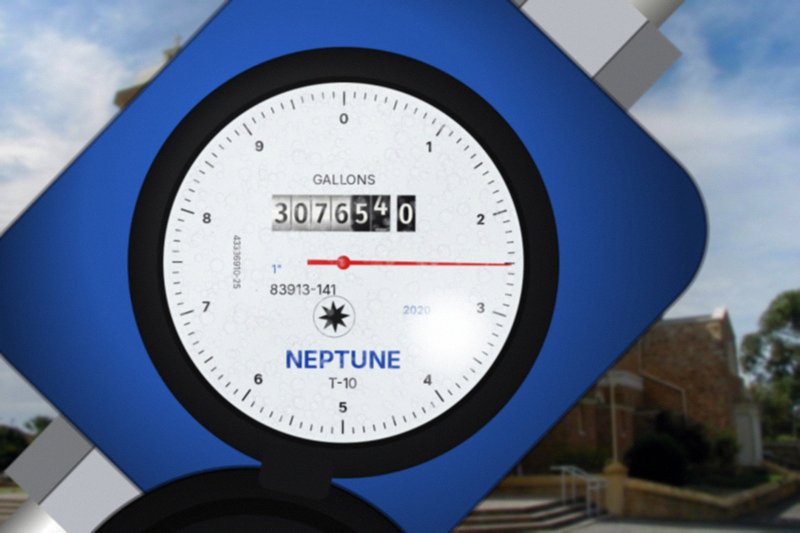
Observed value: 3076542.5 gal
